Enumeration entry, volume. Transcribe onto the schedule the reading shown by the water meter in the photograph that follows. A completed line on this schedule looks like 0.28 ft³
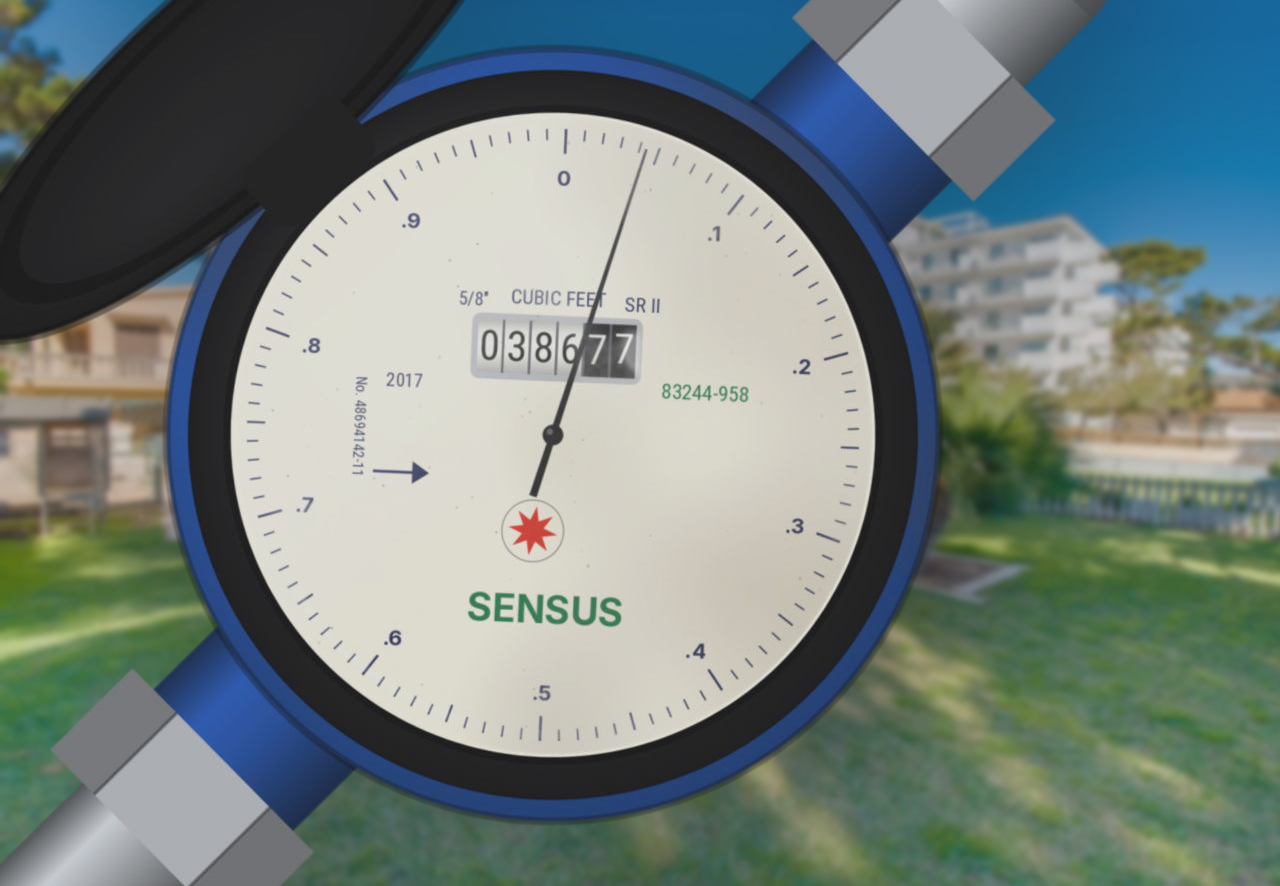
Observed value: 38677.04 ft³
